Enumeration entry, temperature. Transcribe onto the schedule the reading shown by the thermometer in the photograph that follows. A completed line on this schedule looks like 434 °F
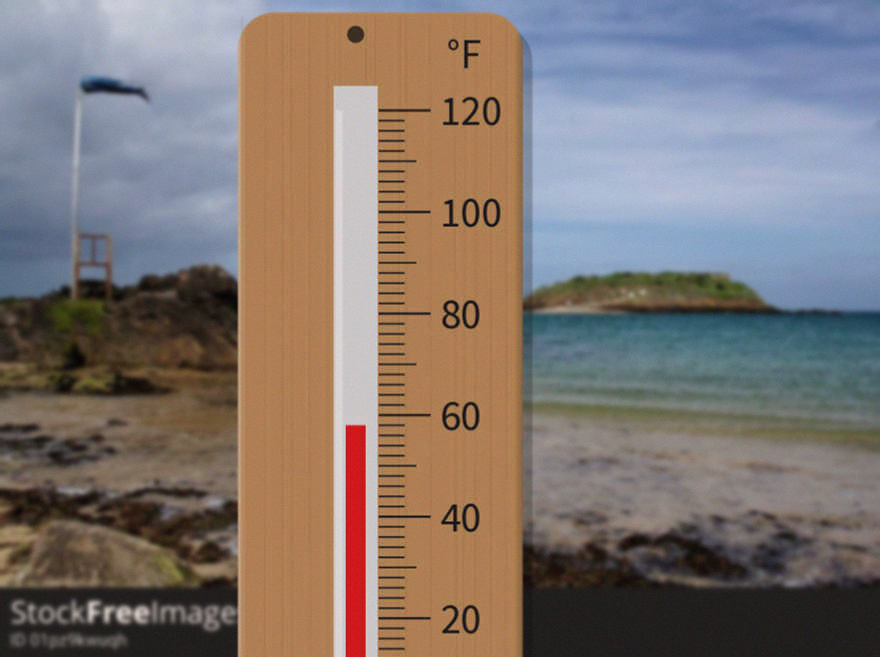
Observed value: 58 °F
